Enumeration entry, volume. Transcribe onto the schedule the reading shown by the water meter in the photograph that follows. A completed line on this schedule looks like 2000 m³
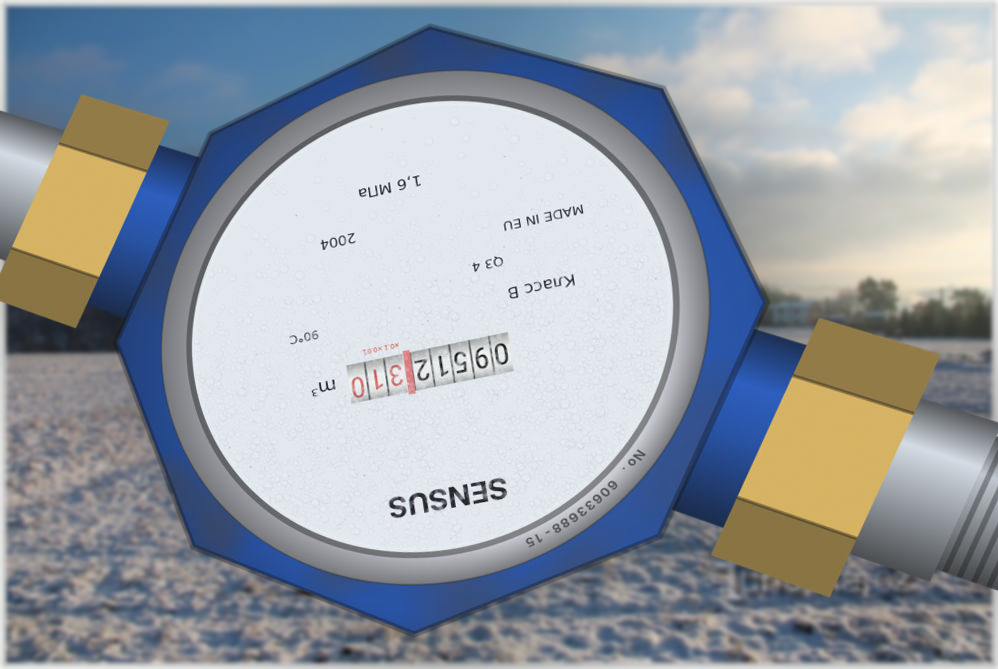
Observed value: 9512.310 m³
